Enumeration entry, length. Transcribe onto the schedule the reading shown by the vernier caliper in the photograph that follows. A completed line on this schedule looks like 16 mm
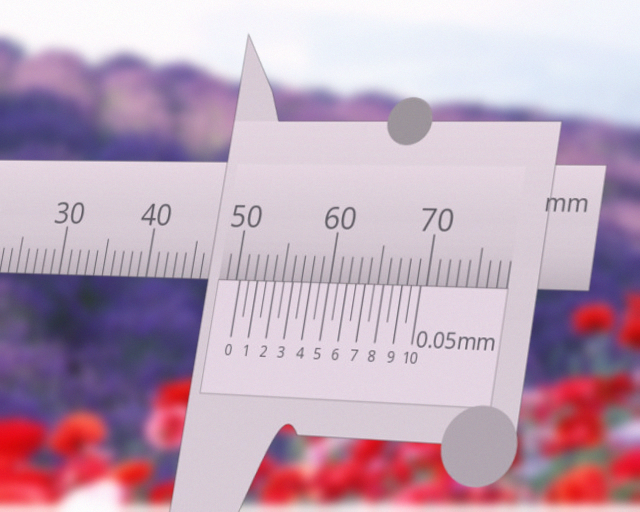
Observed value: 50.4 mm
